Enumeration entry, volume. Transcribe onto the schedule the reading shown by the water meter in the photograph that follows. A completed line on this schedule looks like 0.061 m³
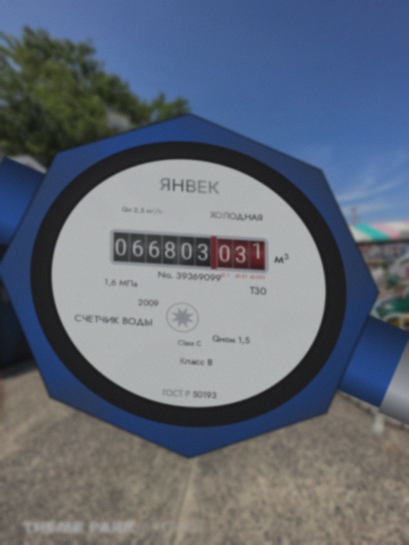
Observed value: 66803.031 m³
